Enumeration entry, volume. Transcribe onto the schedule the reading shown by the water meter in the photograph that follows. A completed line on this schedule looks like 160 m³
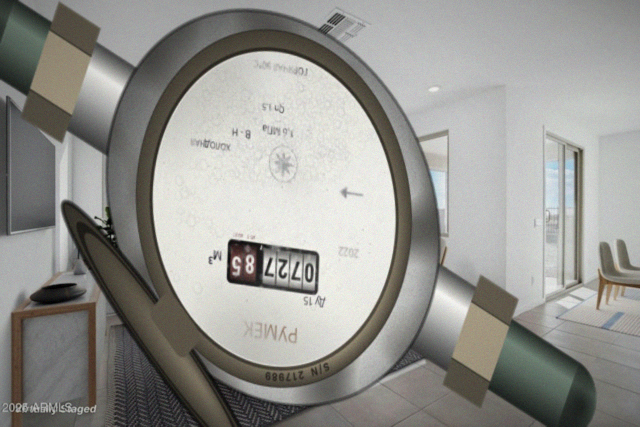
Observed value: 727.85 m³
